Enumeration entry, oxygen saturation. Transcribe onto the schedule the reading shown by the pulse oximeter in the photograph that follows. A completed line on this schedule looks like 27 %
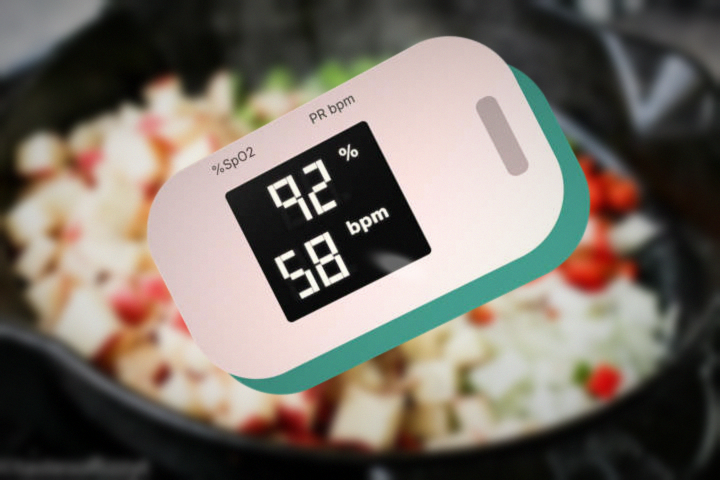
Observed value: 92 %
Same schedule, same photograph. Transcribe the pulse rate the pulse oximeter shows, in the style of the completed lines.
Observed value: 58 bpm
